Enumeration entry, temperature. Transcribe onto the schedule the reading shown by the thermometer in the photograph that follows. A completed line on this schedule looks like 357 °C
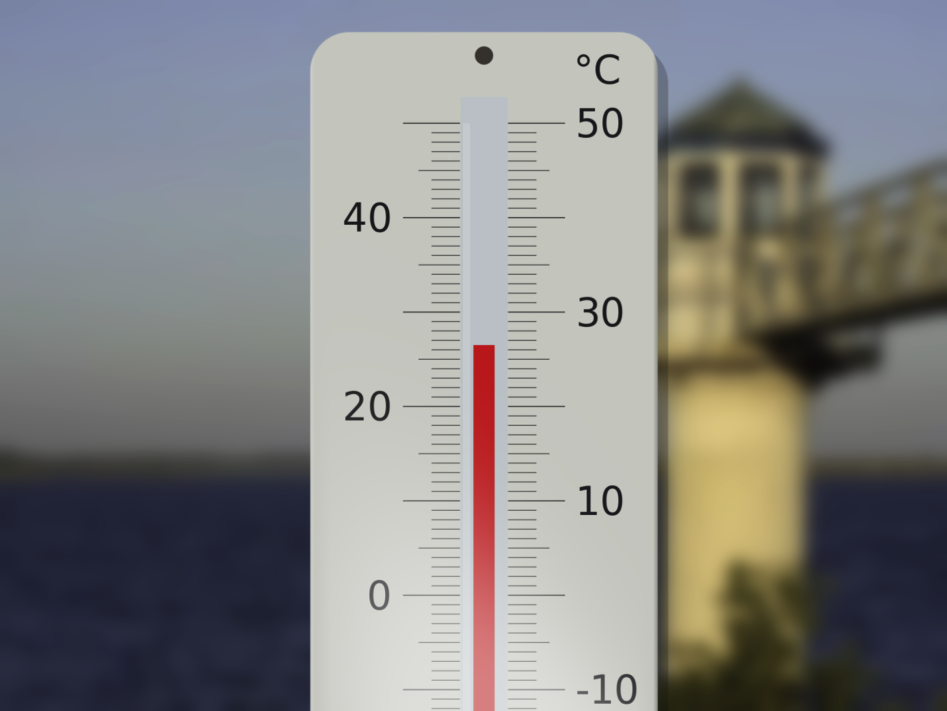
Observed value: 26.5 °C
